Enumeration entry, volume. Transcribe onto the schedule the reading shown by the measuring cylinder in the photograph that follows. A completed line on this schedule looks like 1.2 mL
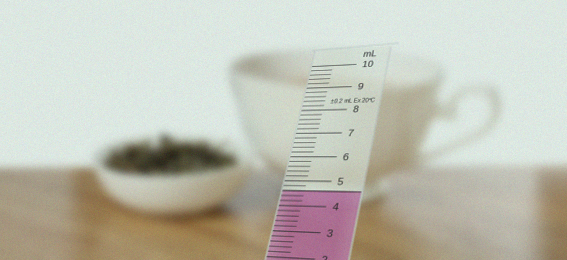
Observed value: 4.6 mL
